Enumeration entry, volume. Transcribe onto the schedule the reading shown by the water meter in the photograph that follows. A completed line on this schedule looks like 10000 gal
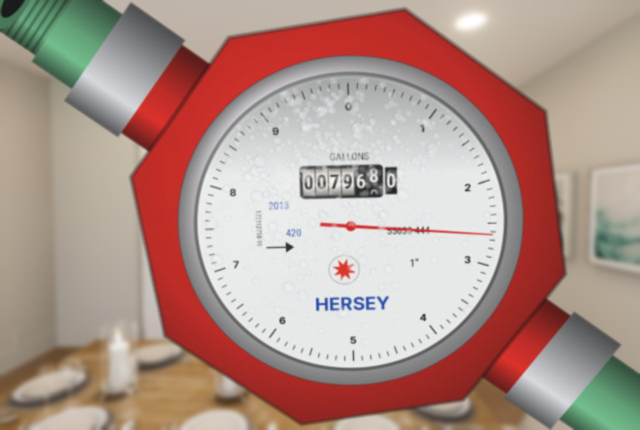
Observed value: 79682.6 gal
